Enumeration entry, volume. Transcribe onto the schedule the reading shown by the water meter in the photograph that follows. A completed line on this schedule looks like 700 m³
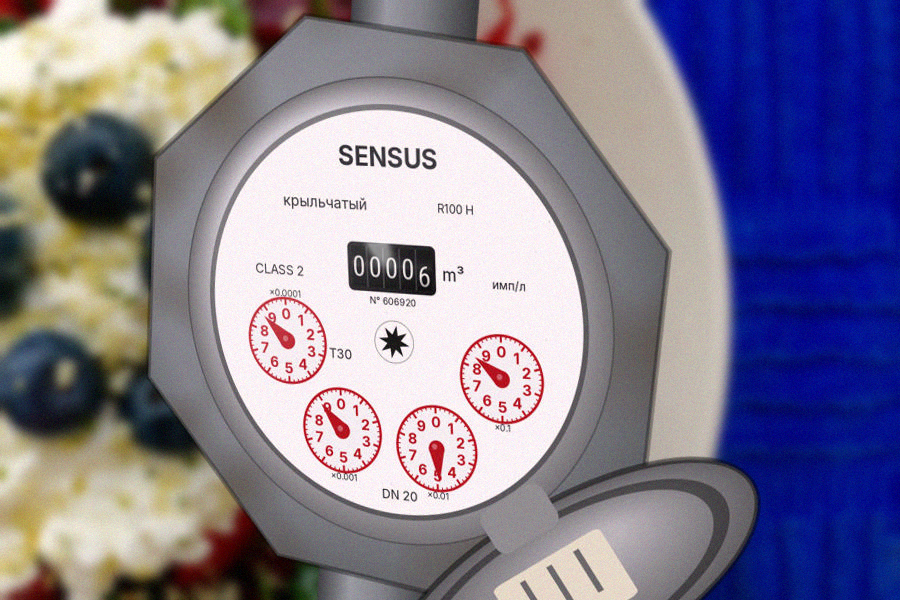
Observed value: 5.8488 m³
